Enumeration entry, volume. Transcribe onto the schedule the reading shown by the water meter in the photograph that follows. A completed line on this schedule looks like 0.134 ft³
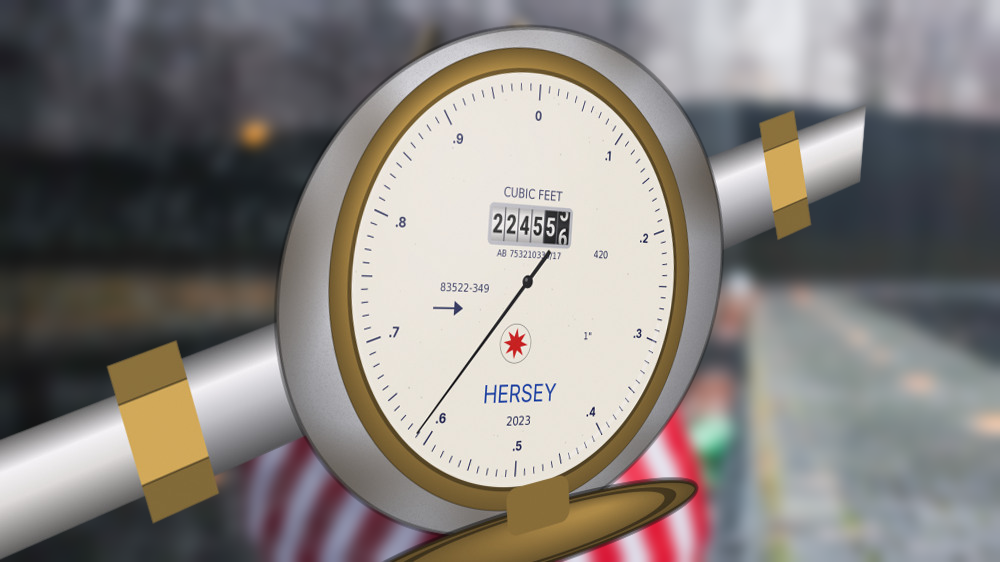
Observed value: 224555.61 ft³
